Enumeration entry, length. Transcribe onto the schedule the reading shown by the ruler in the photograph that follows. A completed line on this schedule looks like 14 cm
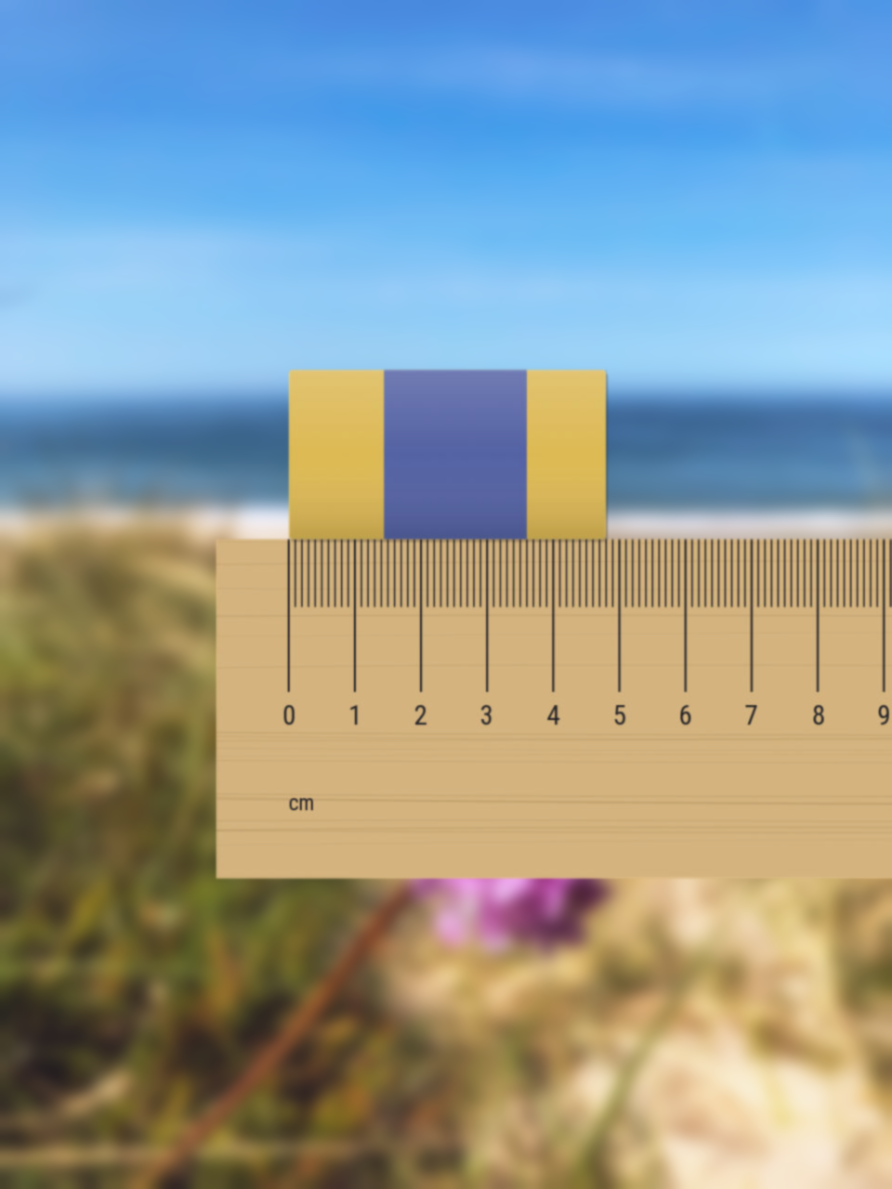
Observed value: 4.8 cm
